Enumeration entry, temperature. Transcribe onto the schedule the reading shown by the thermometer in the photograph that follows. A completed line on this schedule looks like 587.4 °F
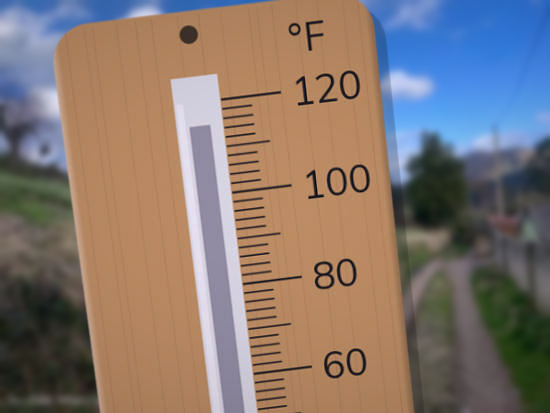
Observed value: 115 °F
